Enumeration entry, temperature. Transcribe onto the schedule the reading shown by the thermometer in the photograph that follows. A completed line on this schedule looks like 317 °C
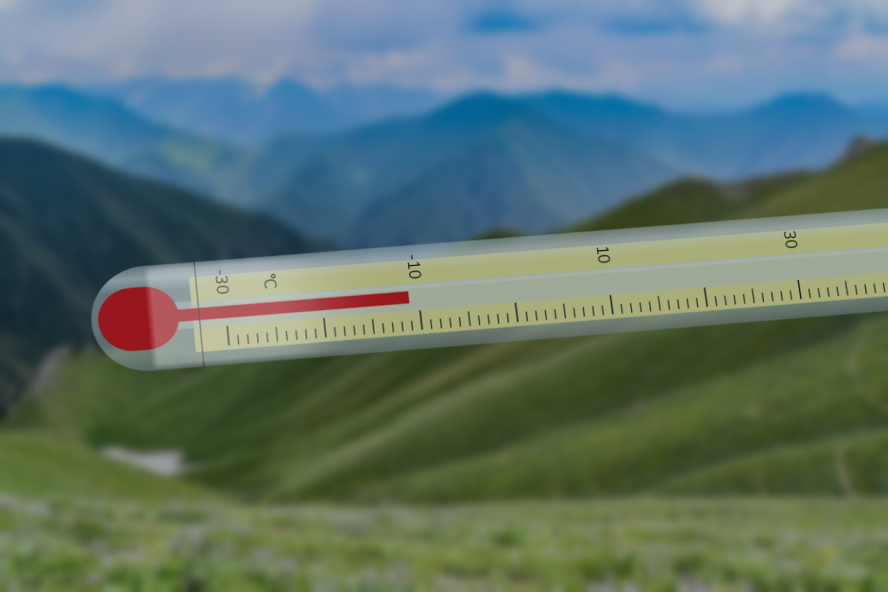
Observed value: -11 °C
